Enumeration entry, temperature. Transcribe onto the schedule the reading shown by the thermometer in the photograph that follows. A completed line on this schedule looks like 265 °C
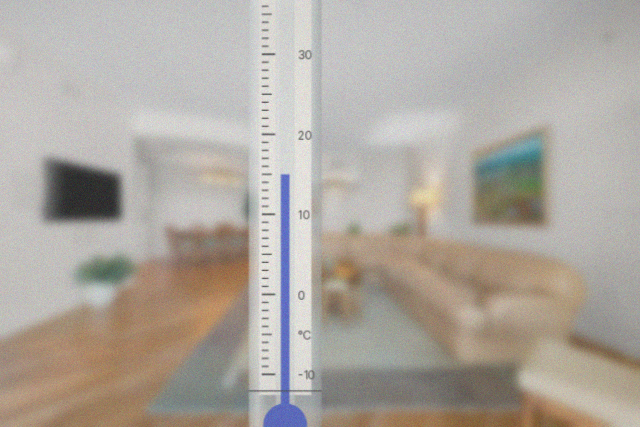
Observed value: 15 °C
